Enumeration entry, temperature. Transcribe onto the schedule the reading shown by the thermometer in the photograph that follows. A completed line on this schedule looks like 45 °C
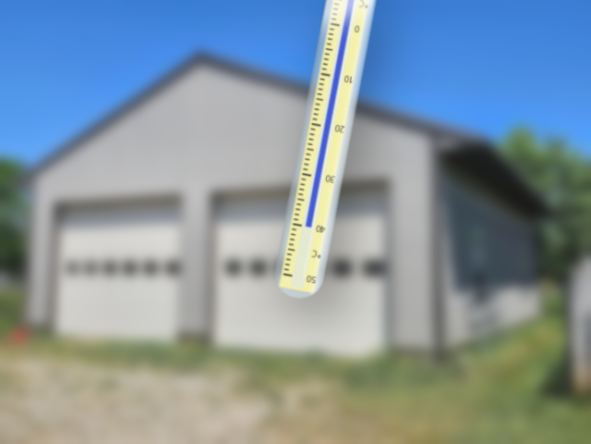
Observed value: 40 °C
